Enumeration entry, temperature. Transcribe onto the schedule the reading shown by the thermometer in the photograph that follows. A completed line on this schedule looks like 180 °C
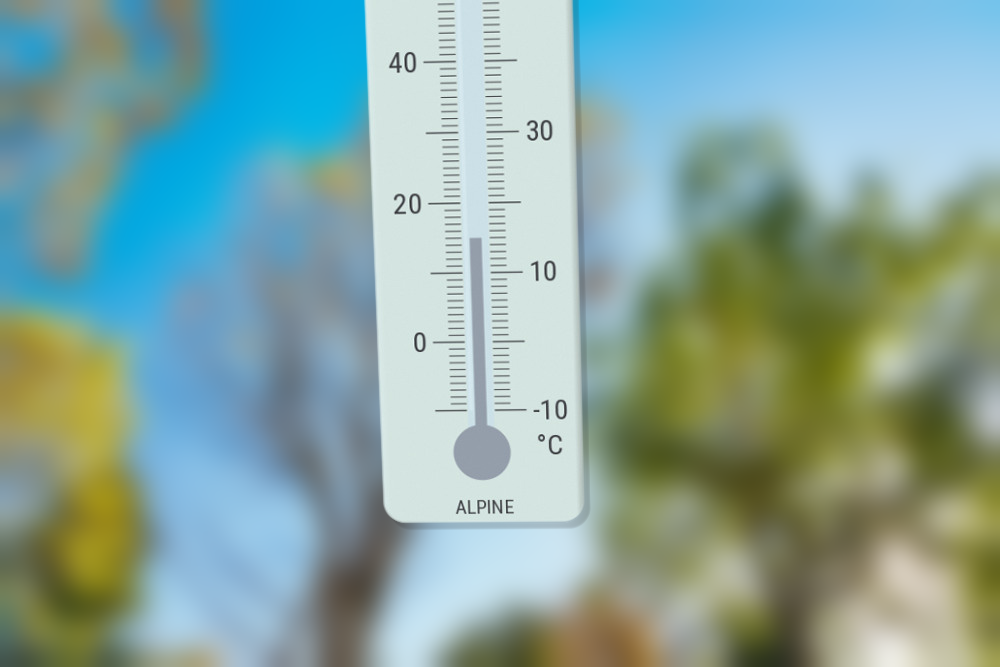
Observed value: 15 °C
